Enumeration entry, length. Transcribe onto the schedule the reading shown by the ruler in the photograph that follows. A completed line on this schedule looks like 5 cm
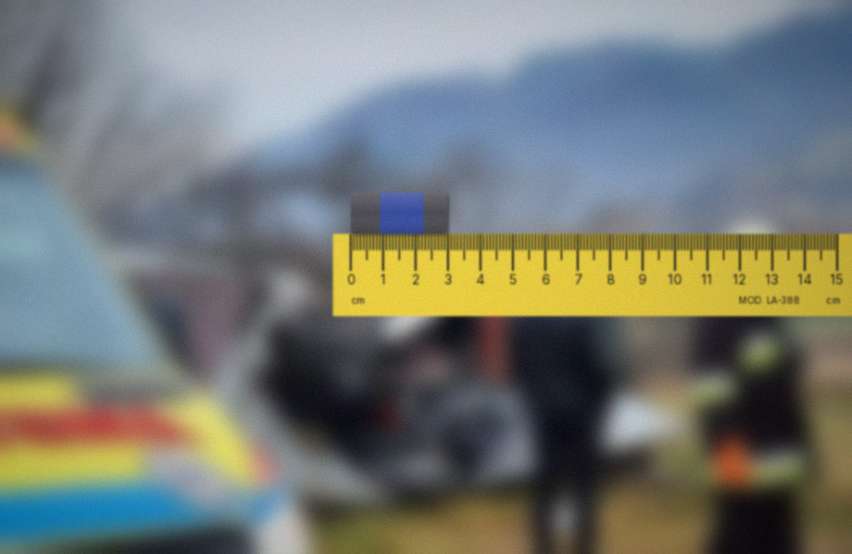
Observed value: 3 cm
